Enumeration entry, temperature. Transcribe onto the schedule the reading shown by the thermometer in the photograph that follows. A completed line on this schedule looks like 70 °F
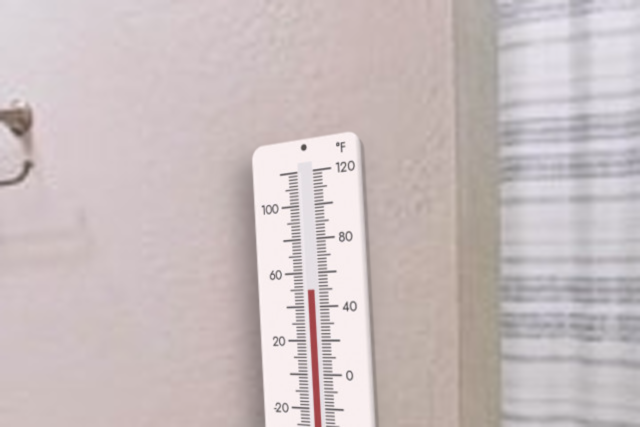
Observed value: 50 °F
